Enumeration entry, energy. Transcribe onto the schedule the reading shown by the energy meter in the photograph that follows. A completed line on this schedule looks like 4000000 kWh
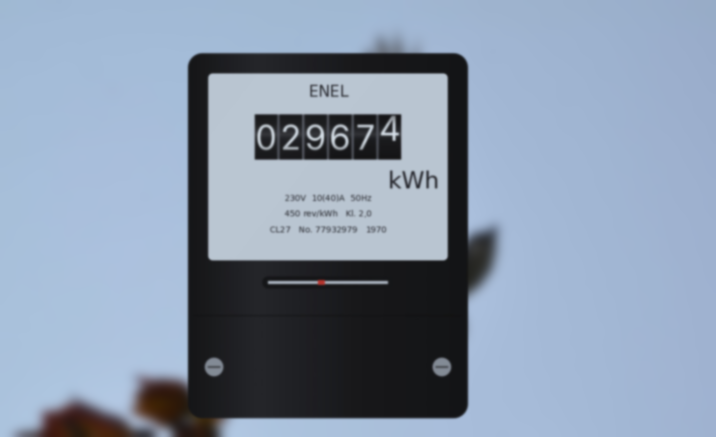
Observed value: 29674 kWh
